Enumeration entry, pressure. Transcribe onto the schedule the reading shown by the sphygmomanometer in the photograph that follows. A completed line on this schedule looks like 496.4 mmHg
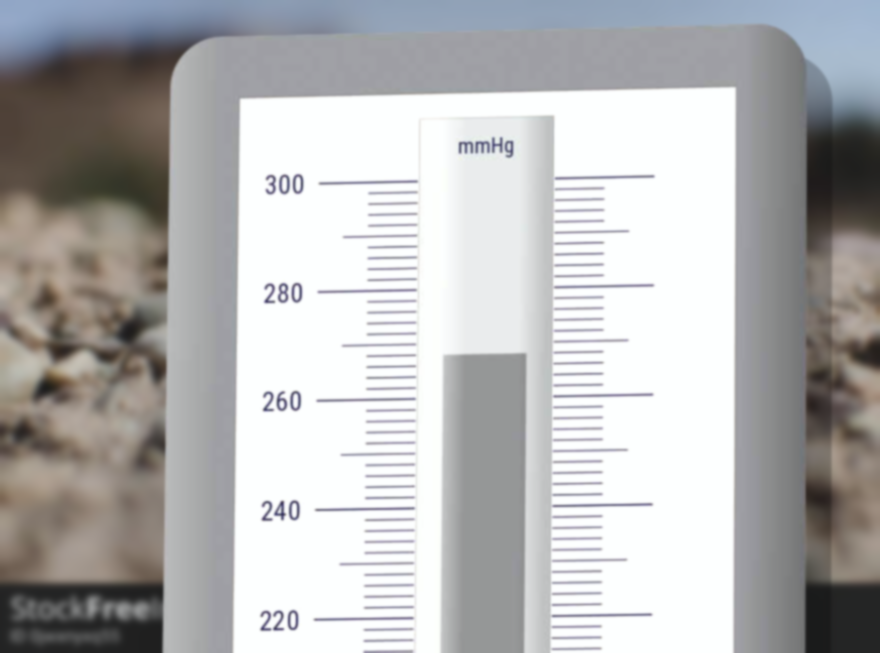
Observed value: 268 mmHg
